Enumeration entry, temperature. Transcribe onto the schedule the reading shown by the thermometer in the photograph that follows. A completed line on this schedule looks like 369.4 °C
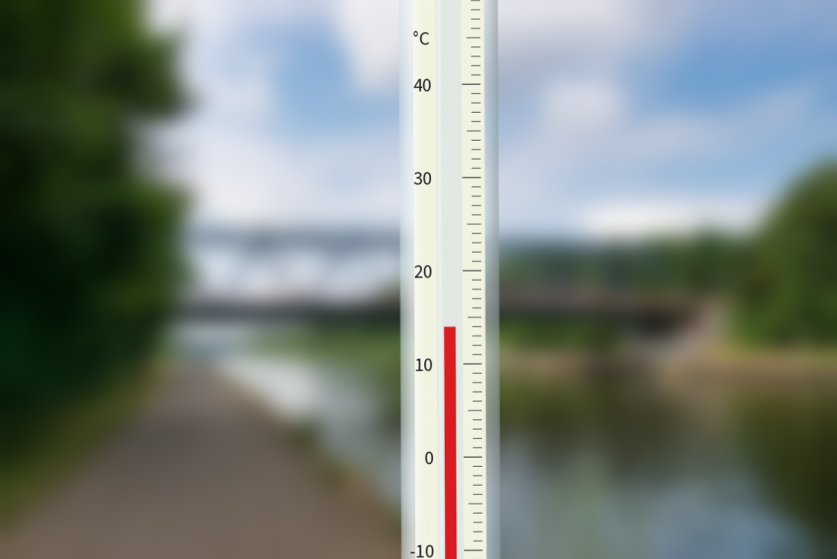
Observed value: 14 °C
